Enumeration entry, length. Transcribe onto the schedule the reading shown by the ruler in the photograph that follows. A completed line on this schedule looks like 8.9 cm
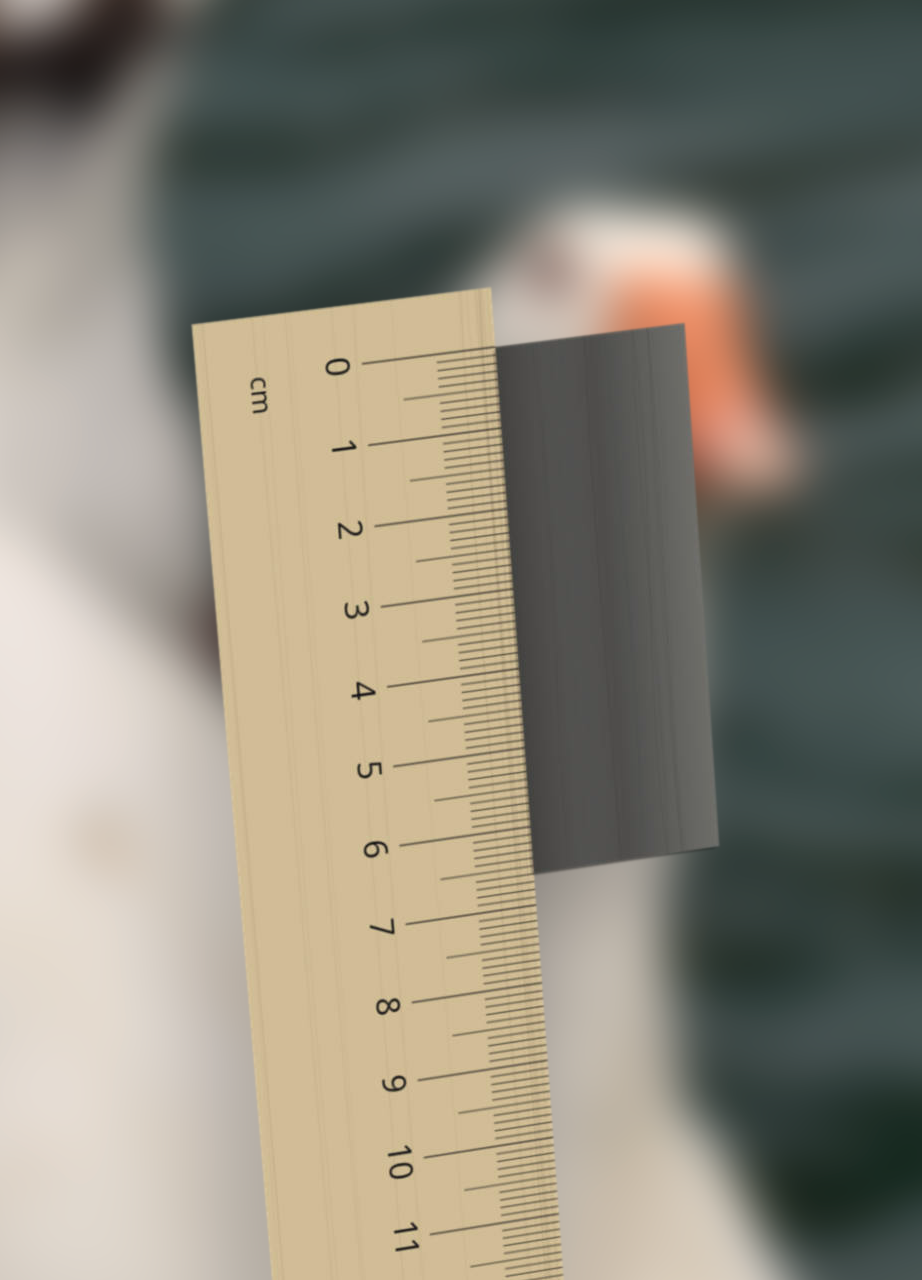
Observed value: 6.6 cm
